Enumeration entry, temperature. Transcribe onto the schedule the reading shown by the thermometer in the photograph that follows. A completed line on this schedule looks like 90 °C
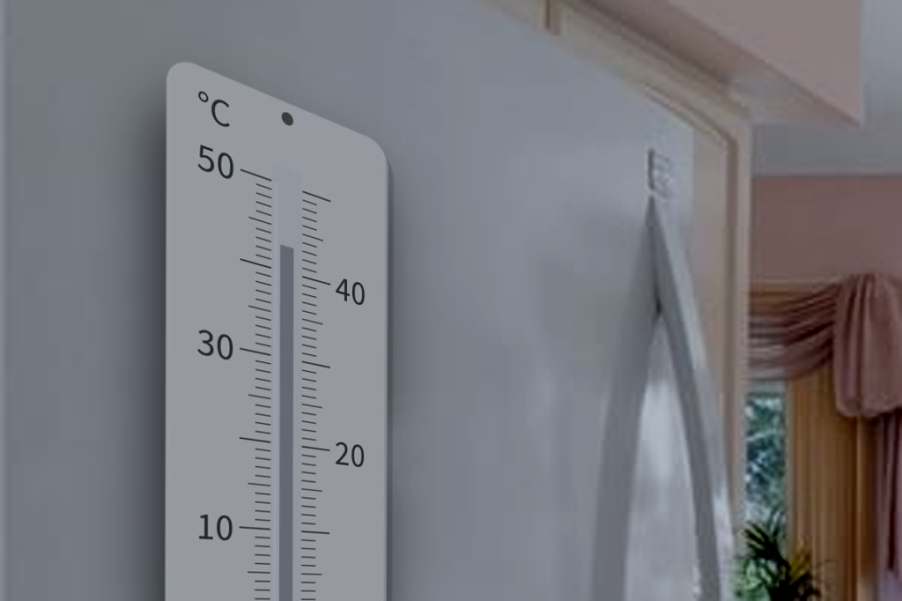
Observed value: 43 °C
